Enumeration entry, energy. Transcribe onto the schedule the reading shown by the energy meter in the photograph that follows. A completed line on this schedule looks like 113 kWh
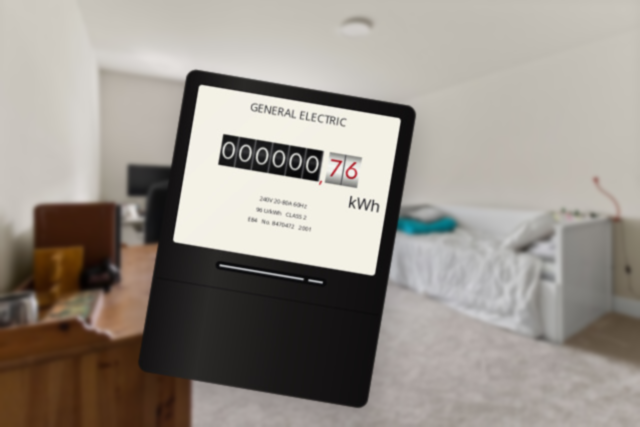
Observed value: 0.76 kWh
